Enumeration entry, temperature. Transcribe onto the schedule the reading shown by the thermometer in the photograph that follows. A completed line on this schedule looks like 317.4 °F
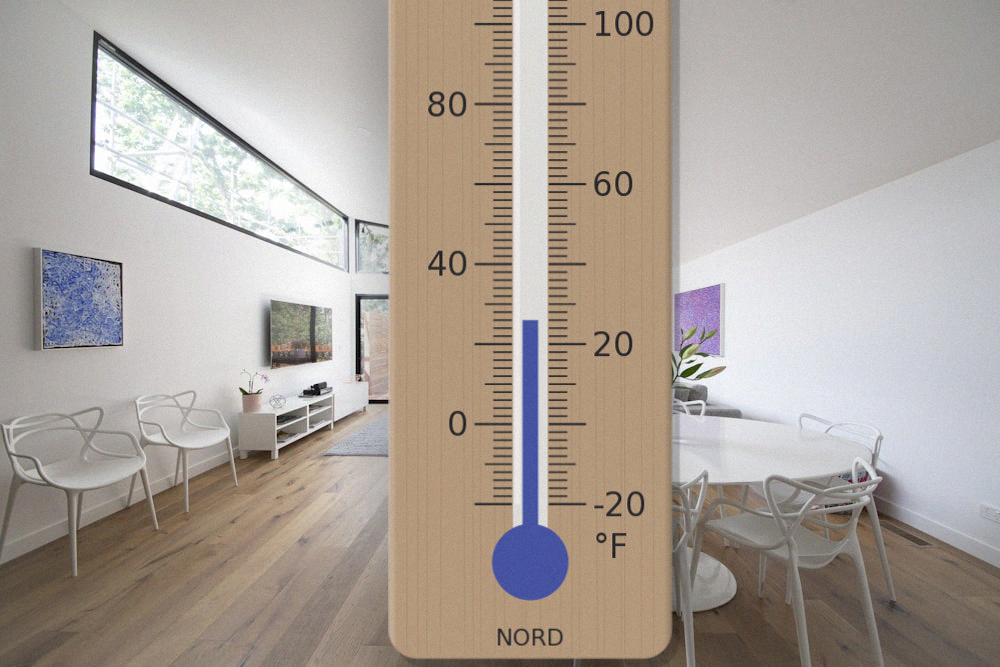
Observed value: 26 °F
